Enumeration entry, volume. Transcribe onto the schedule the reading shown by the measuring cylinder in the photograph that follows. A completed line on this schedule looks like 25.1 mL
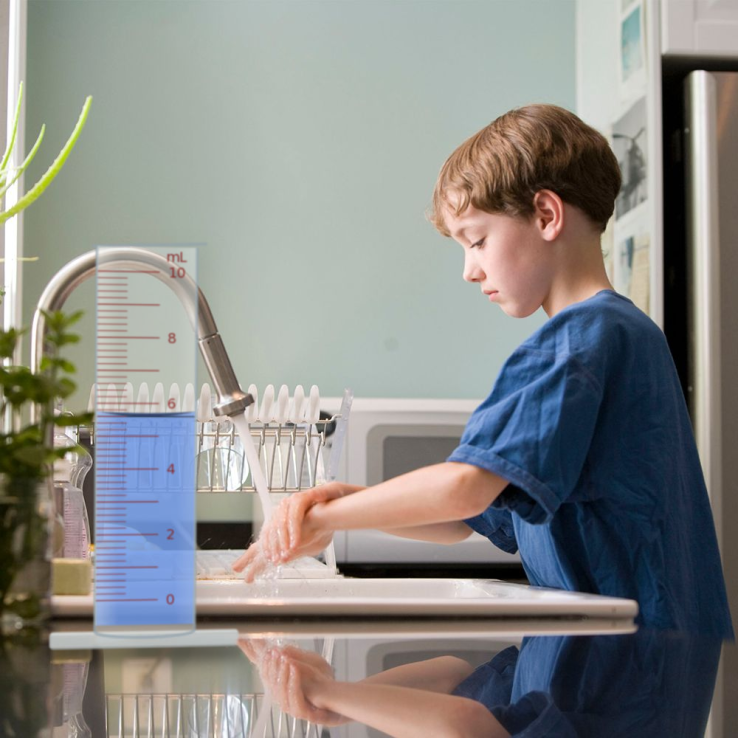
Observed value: 5.6 mL
